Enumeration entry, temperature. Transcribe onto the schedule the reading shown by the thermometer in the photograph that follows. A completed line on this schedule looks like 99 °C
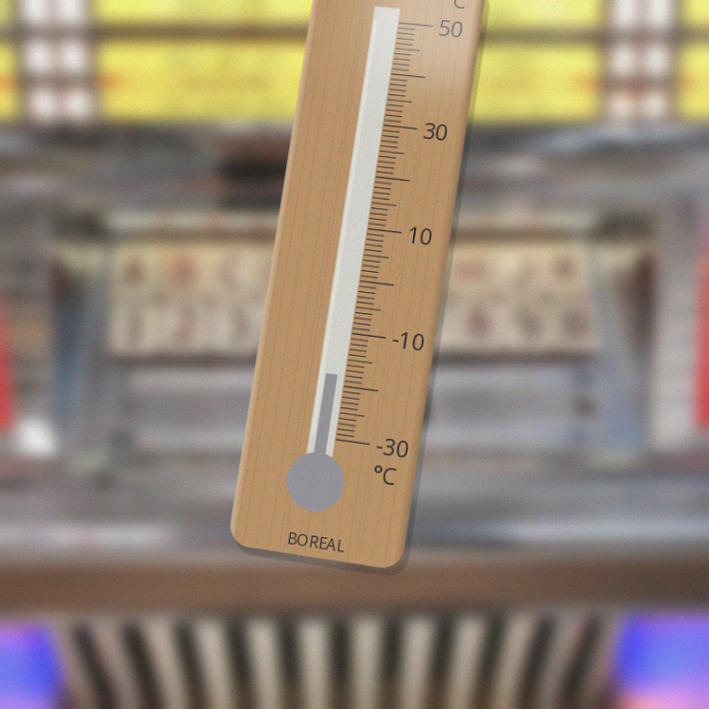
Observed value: -18 °C
